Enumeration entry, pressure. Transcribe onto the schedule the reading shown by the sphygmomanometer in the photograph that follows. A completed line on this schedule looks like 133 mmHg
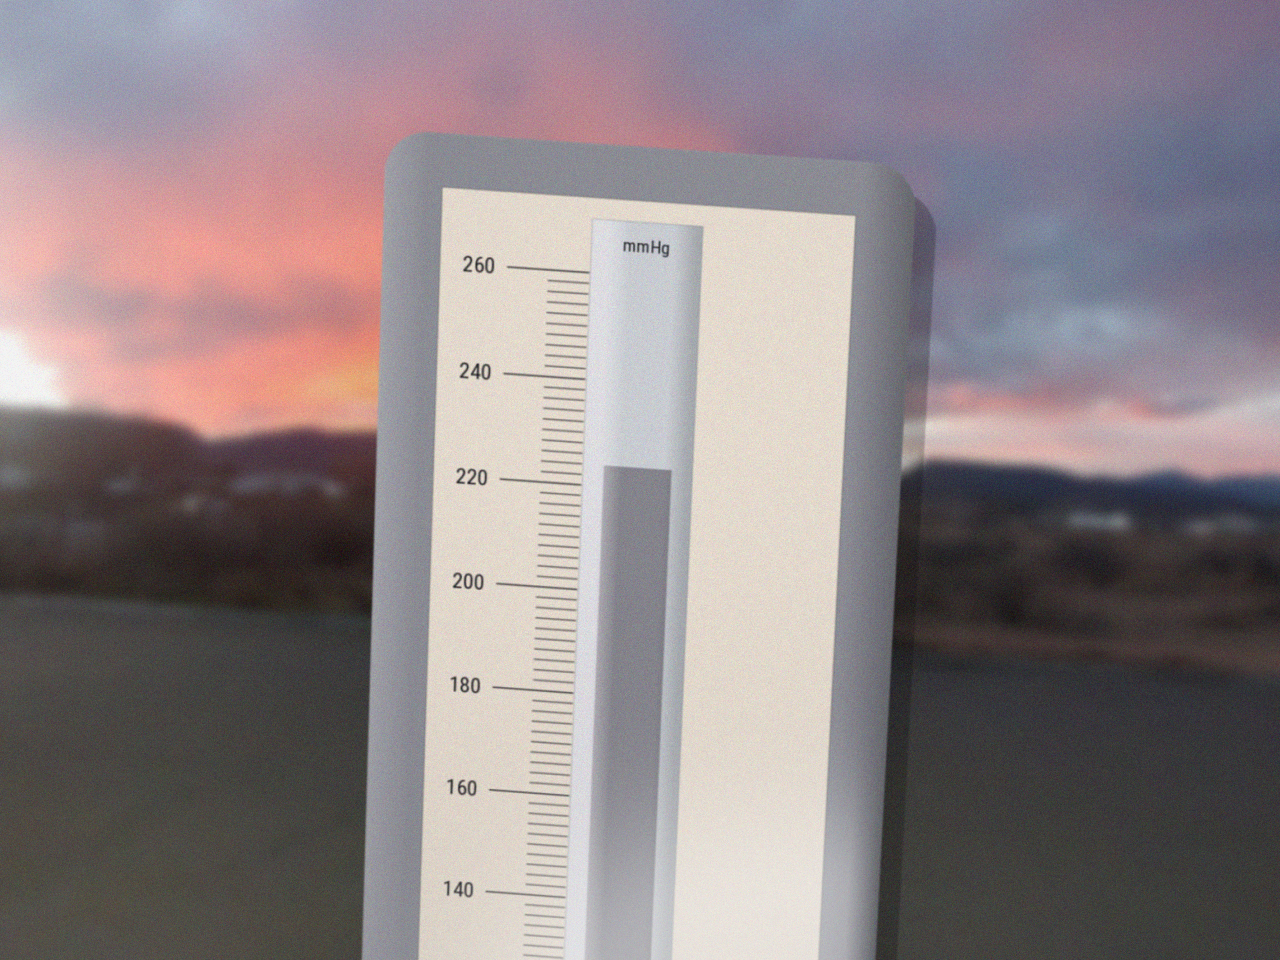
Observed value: 224 mmHg
